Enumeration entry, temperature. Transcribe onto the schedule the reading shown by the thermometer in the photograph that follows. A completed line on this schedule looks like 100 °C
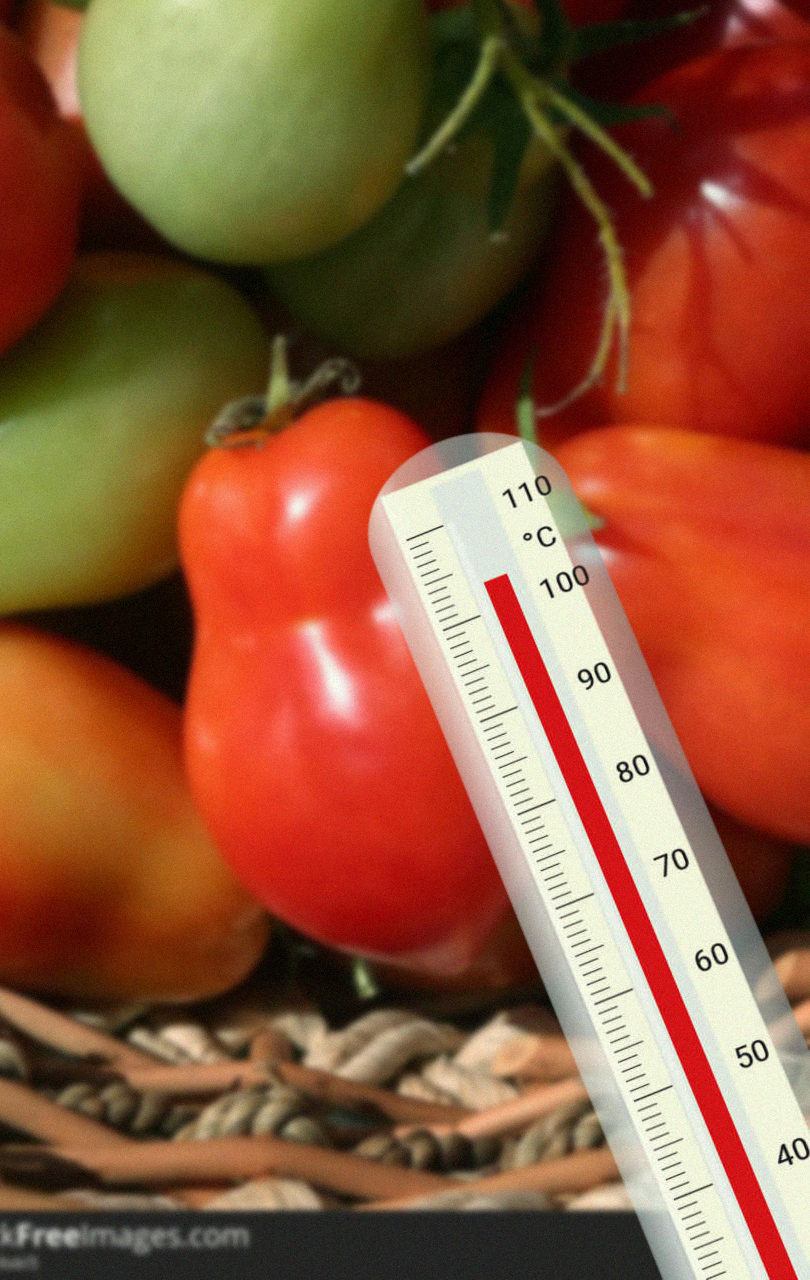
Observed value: 103 °C
